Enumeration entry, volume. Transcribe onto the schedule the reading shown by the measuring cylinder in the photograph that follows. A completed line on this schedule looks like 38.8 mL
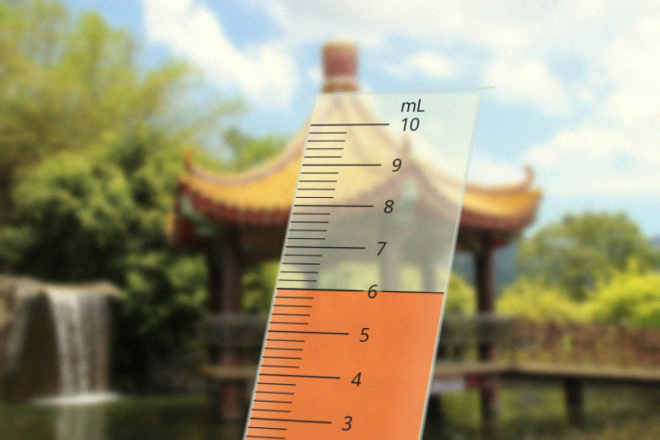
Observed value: 6 mL
